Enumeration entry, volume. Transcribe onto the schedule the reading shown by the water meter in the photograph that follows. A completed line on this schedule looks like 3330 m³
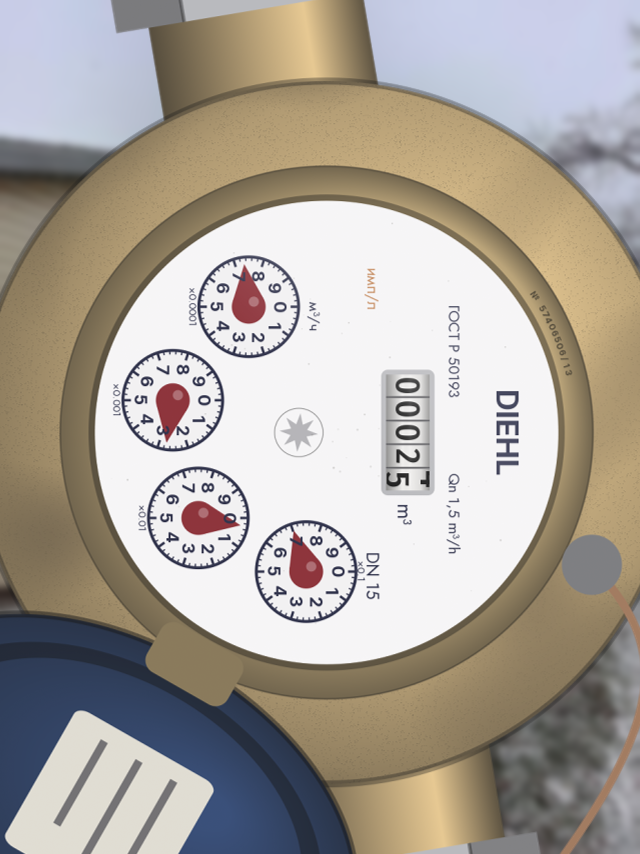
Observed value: 24.7027 m³
